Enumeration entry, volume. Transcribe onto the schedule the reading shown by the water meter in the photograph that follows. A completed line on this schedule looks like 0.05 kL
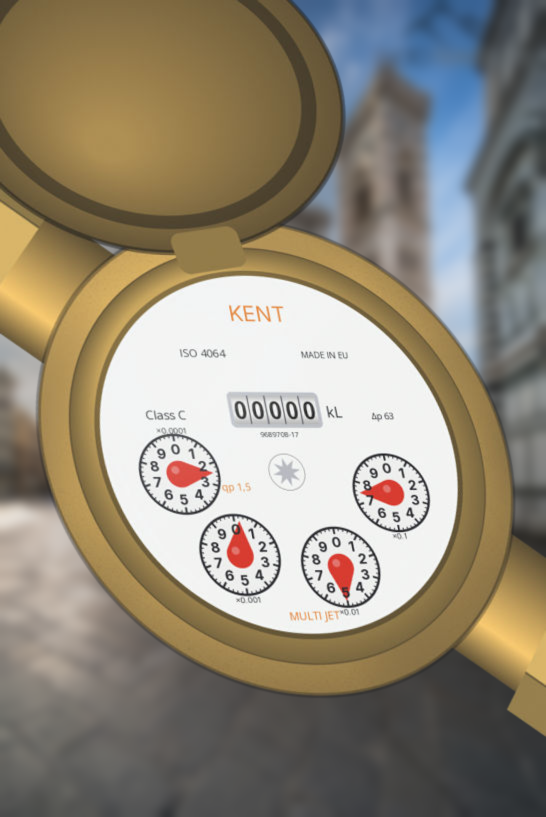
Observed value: 0.7502 kL
